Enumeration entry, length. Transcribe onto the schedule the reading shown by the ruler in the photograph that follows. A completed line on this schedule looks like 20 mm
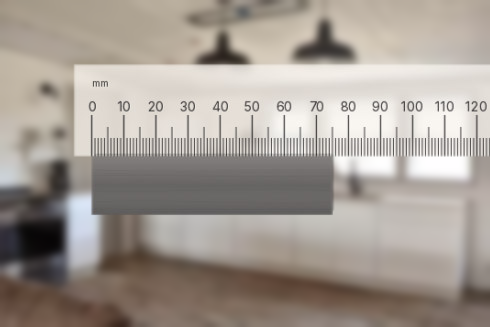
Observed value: 75 mm
